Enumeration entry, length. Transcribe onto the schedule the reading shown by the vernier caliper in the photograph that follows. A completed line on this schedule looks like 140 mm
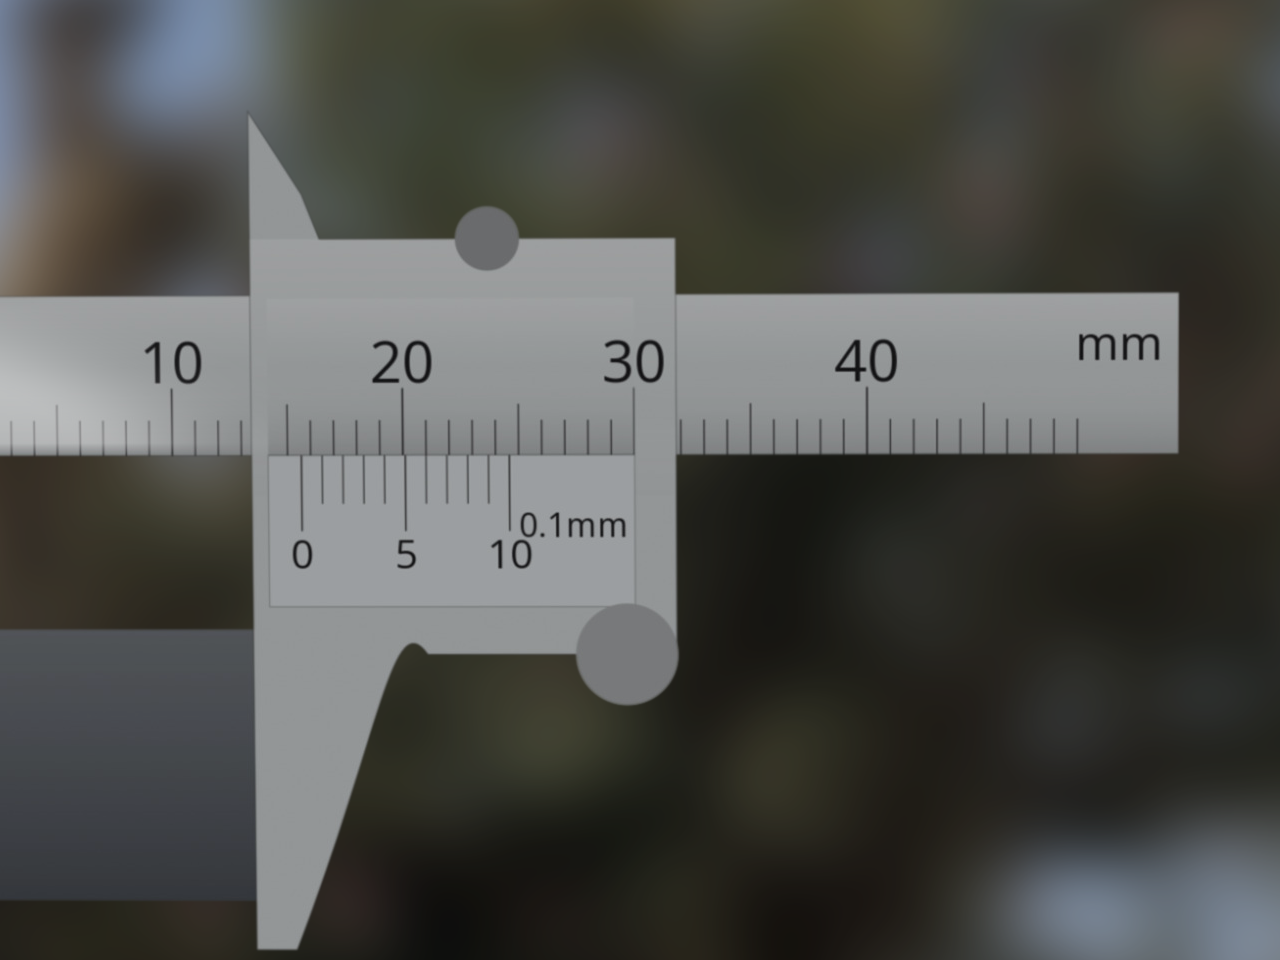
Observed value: 15.6 mm
